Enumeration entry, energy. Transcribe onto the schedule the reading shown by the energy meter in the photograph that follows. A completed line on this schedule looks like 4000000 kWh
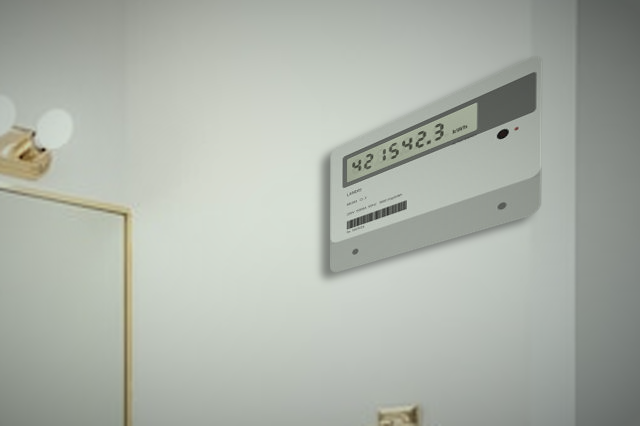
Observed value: 421542.3 kWh
